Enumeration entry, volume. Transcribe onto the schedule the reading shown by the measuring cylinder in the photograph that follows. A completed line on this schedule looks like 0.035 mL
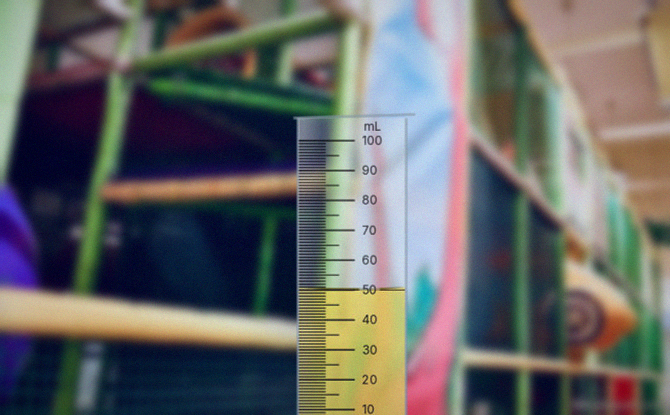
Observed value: 50 mL
